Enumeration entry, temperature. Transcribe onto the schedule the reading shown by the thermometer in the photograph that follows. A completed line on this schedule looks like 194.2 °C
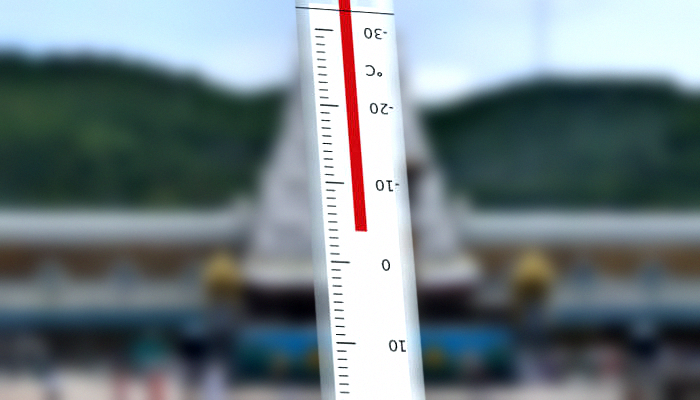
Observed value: -4 °C
